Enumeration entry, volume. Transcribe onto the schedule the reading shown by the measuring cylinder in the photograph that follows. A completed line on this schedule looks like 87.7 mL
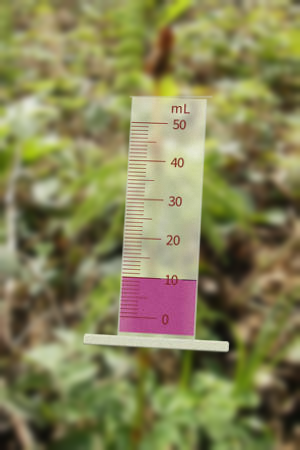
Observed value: 10 mL
